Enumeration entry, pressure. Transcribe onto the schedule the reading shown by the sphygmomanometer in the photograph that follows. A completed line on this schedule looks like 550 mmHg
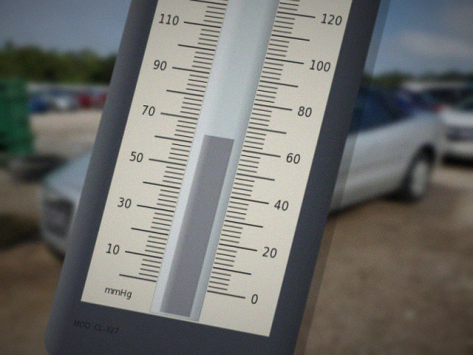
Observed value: 64 mmHg
